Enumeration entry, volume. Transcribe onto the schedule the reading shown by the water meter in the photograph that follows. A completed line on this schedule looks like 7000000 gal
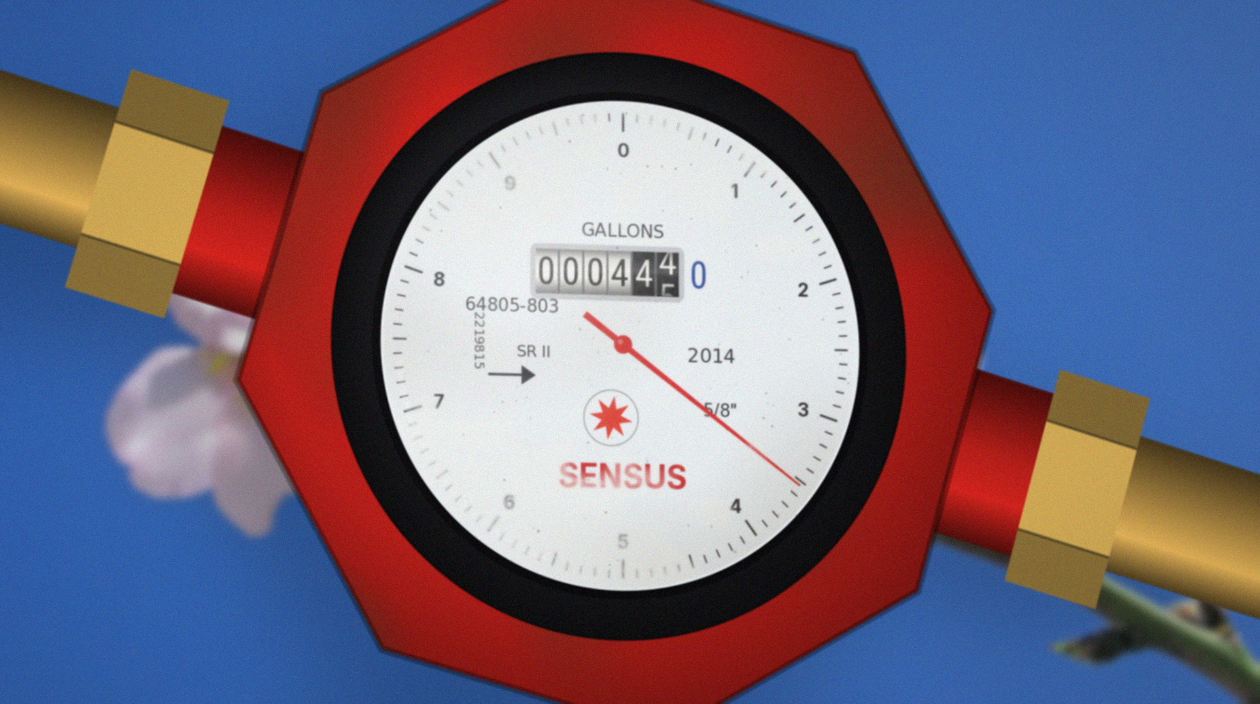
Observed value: 4443.5 gal
